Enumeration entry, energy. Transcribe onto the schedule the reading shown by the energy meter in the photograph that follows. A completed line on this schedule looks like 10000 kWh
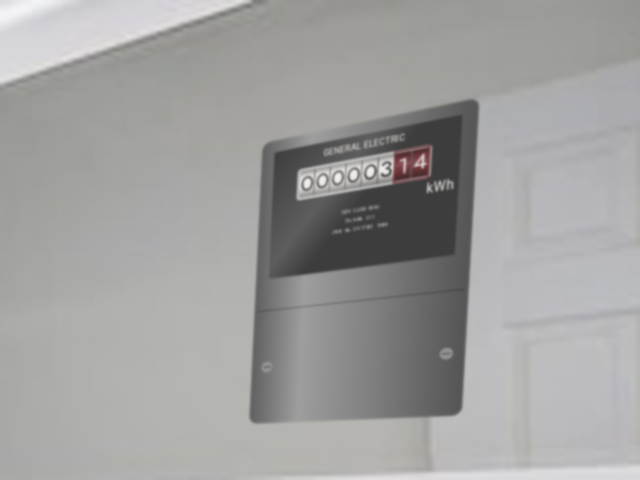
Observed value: 3.14 kWh
